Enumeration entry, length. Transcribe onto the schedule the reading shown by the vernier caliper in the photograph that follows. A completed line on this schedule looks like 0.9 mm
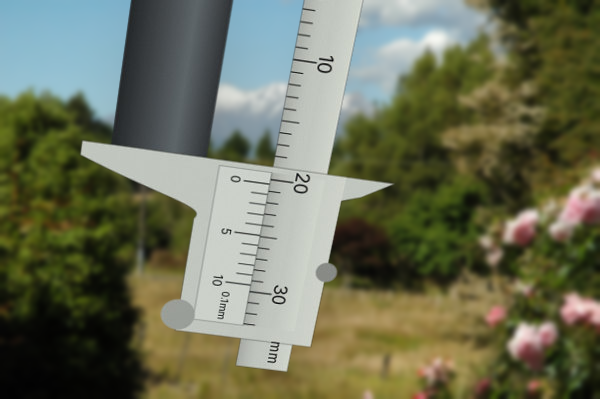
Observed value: 20.4 mm
